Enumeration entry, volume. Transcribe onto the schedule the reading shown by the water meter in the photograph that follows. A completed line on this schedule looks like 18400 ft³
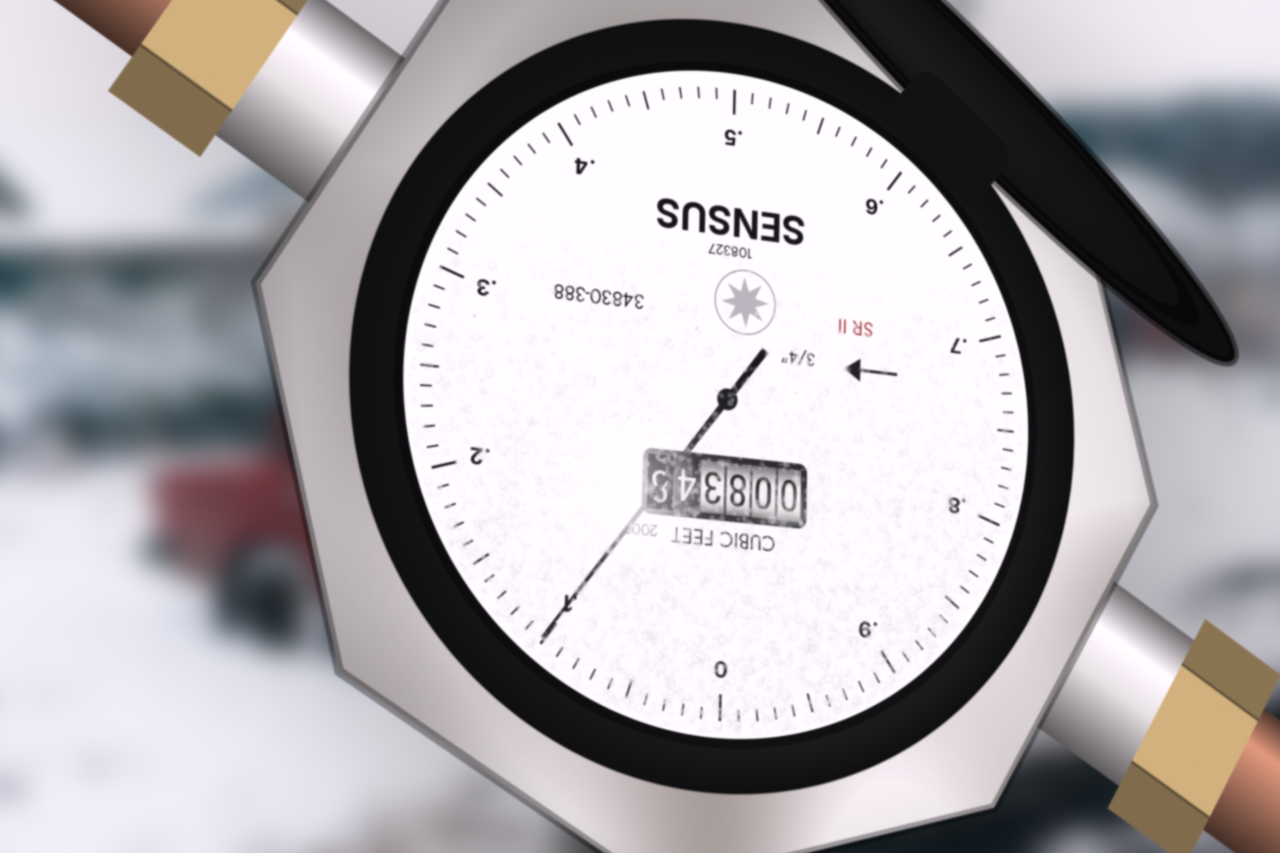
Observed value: 8348.10 ft³
